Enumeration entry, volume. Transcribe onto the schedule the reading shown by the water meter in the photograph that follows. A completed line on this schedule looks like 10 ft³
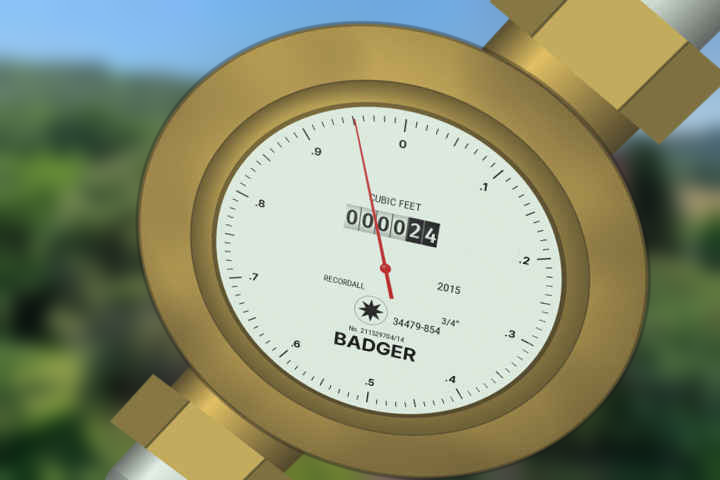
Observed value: 23.95 ft³
